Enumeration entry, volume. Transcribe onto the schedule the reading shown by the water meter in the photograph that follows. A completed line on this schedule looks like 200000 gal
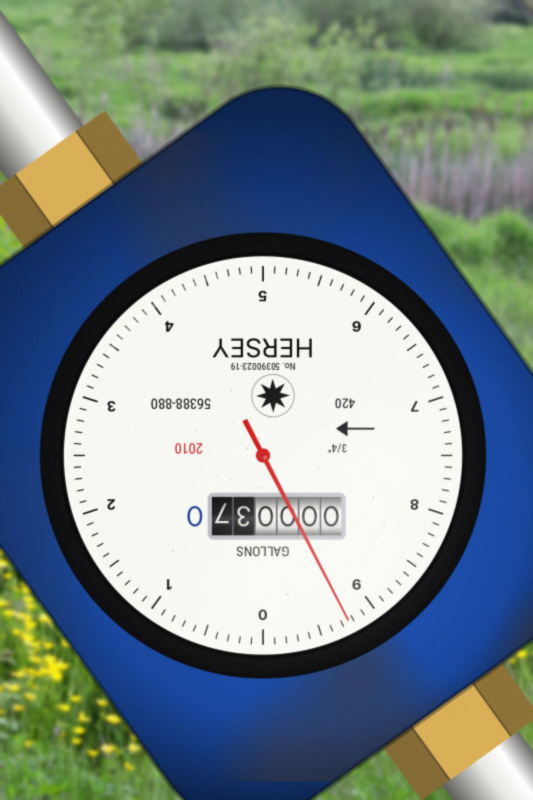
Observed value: 369.2 gal
